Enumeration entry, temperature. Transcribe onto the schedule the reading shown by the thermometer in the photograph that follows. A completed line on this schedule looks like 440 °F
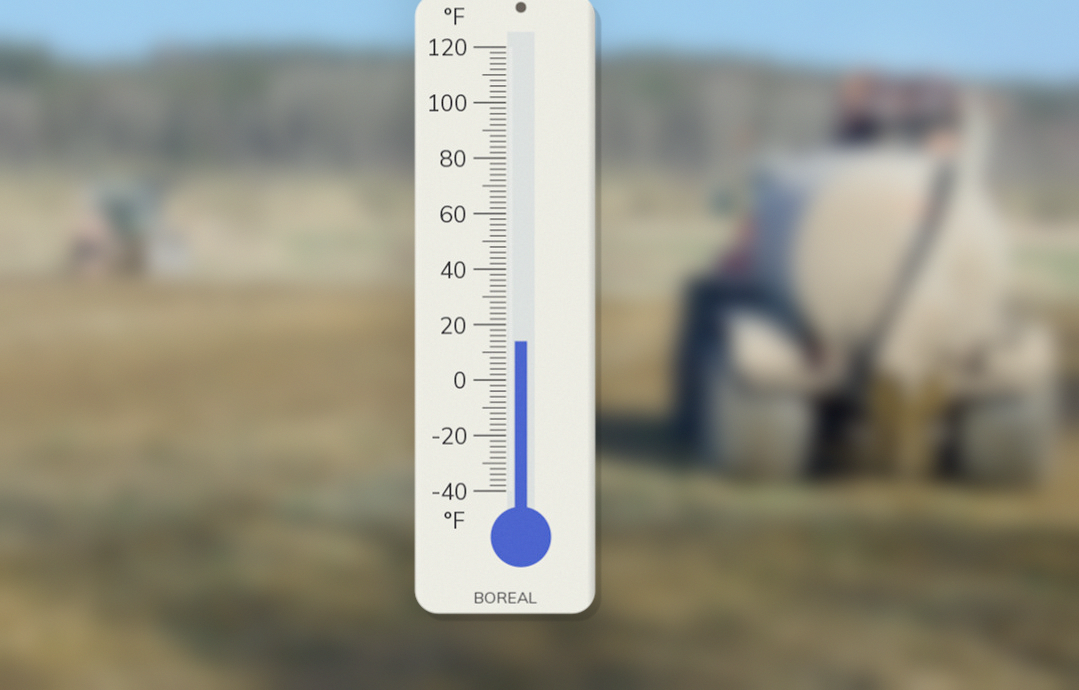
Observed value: 14 °F
